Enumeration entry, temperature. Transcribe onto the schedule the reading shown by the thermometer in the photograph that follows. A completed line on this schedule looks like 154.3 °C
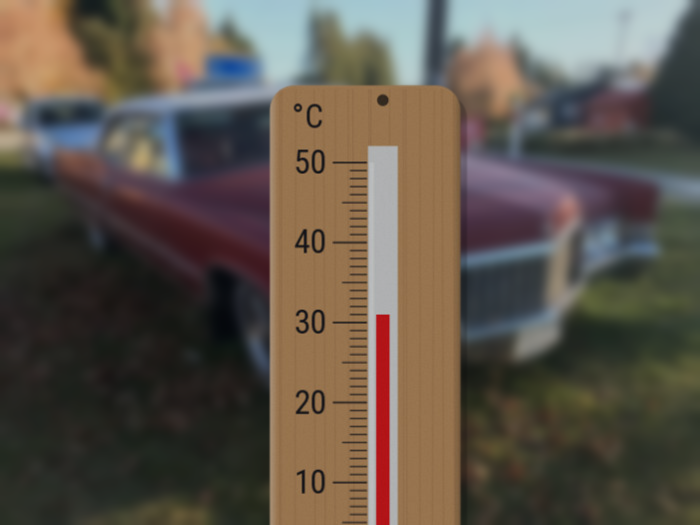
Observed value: 31 °C
